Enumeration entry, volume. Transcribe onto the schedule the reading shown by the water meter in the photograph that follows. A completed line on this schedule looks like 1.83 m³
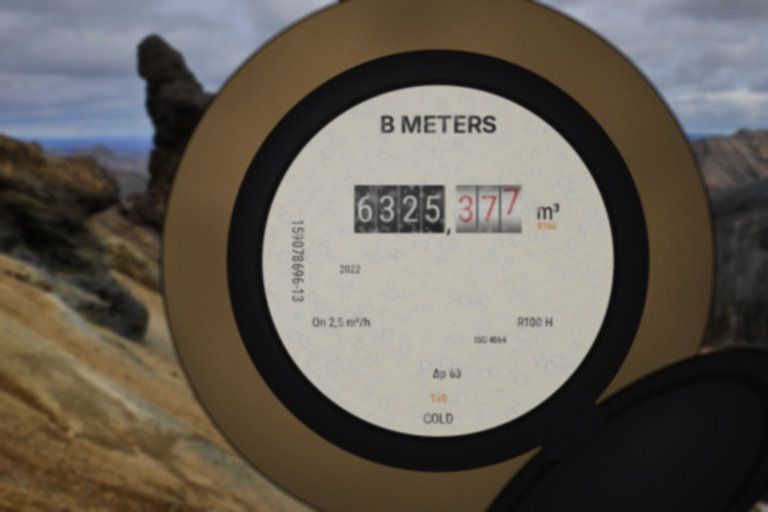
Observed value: 6325.377 m³
